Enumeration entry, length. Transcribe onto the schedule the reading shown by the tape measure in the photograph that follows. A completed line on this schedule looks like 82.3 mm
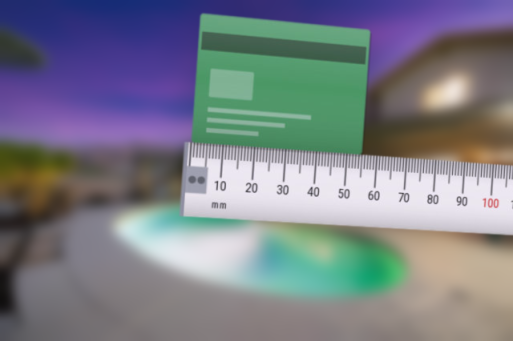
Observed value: 55 mm
